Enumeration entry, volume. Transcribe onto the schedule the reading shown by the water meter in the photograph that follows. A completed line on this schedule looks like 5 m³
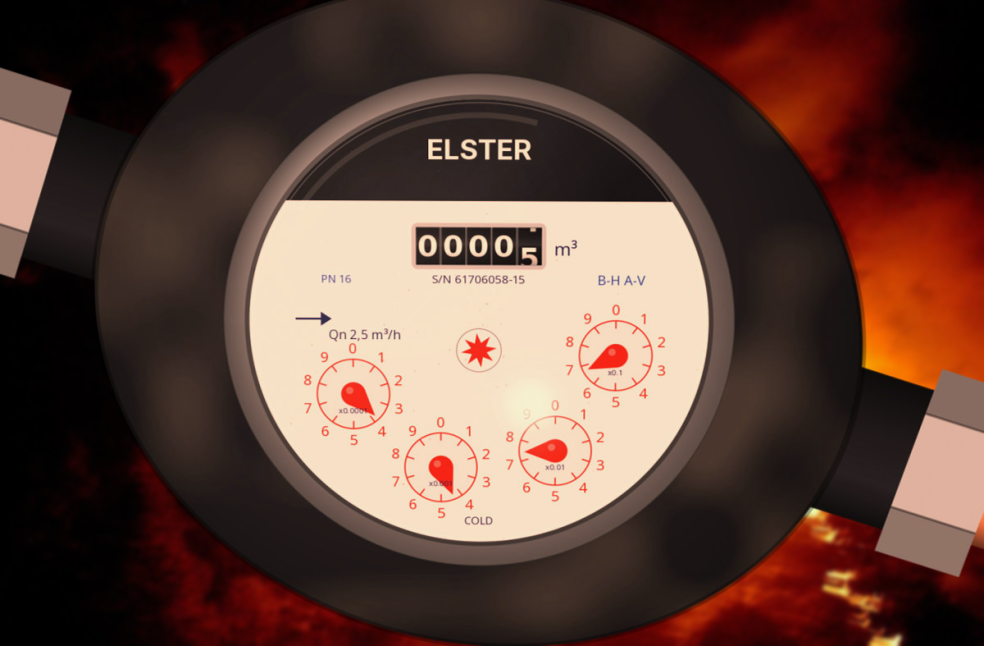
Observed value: 4.6743 m³
